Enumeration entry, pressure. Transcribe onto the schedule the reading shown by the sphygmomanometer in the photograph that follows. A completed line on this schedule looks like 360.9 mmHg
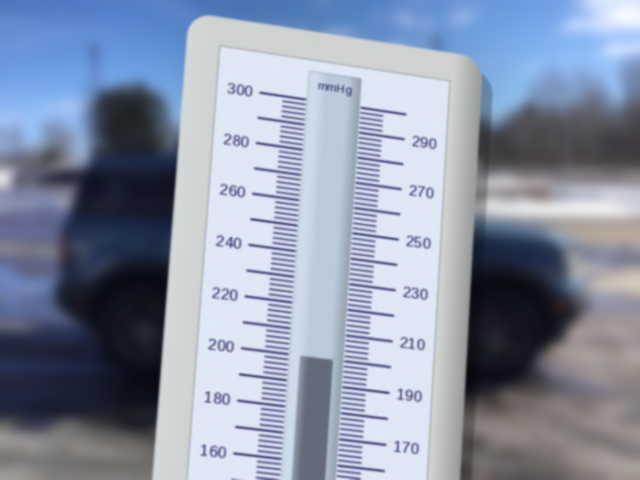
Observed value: 200 mmHg
